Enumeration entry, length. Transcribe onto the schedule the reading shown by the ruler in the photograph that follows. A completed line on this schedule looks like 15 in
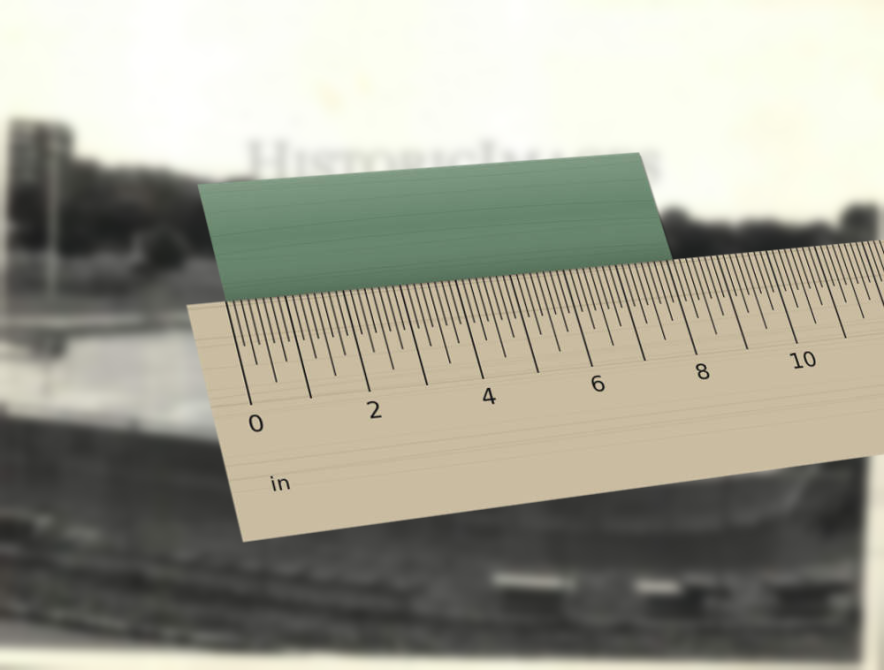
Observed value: 8.125 in
